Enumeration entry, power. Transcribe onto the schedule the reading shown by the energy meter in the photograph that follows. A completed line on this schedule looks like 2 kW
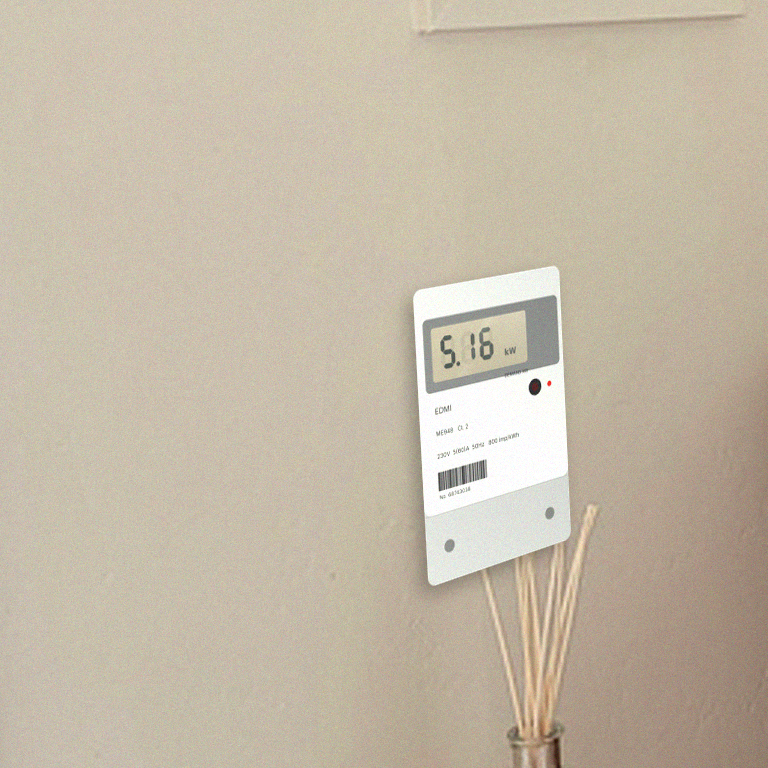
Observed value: 5.16 kW
